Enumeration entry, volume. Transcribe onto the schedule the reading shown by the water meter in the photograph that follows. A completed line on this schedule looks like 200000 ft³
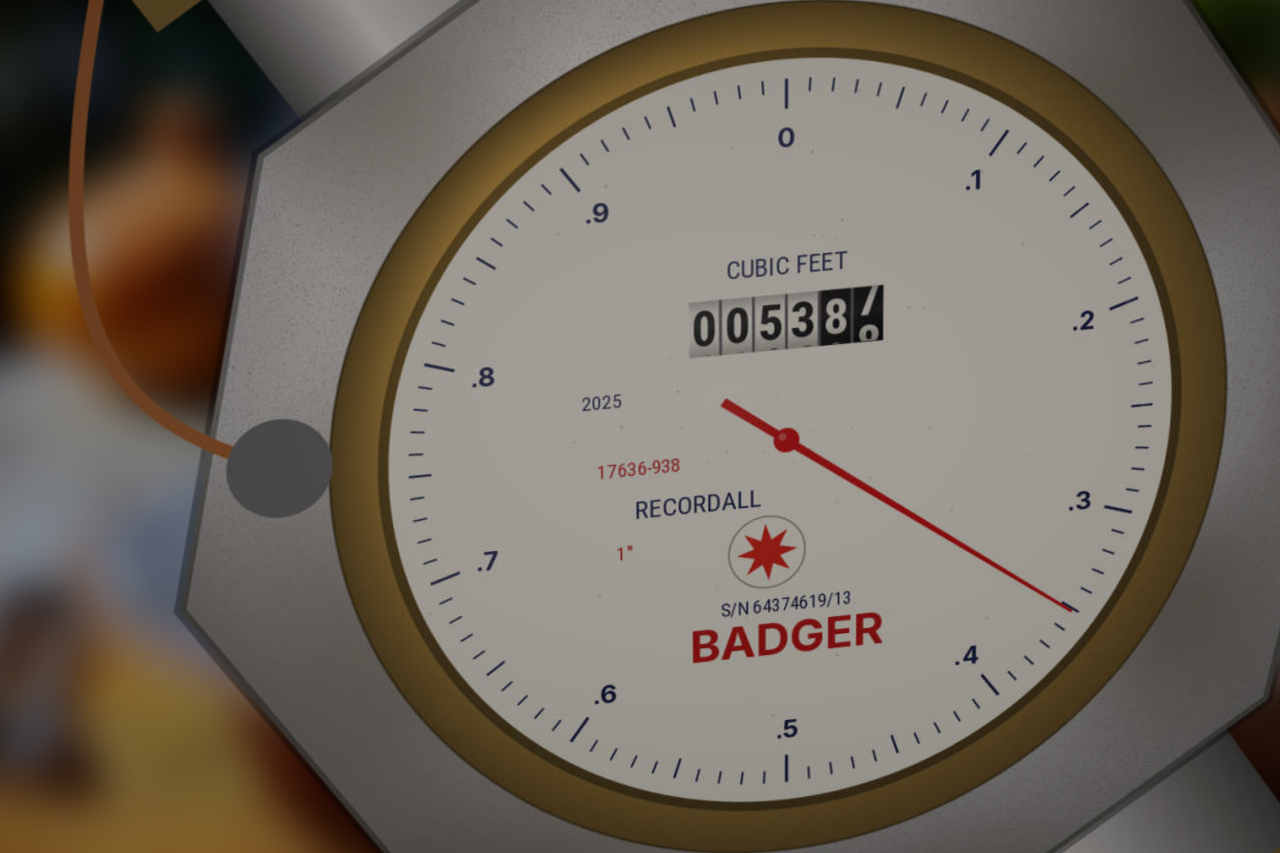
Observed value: 5387.35 ft³
